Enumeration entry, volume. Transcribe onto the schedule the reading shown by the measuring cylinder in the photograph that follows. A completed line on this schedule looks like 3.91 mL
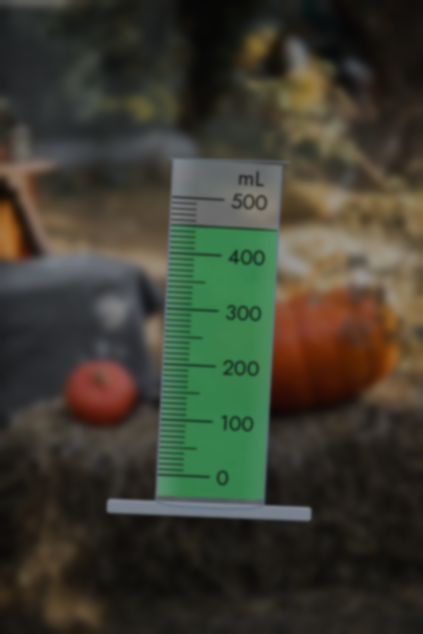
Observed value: 450 mL
